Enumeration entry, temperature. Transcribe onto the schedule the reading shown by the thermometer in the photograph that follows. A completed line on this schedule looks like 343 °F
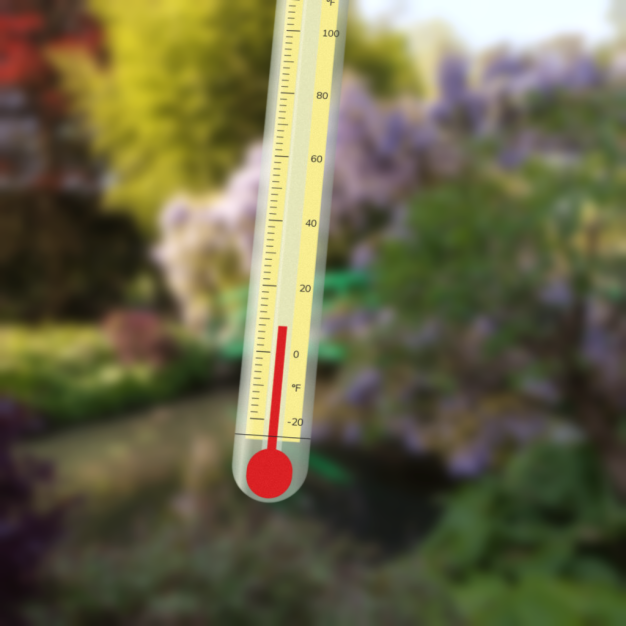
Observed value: 8 °F
